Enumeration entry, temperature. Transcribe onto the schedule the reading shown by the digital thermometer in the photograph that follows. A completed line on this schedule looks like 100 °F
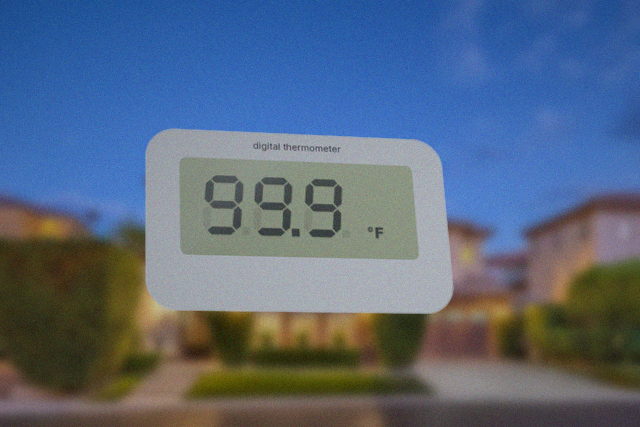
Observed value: 99.9 °F
